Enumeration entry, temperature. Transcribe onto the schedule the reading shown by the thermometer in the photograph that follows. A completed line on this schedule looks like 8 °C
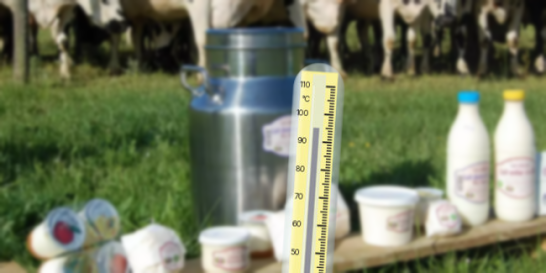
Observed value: 95 °C
